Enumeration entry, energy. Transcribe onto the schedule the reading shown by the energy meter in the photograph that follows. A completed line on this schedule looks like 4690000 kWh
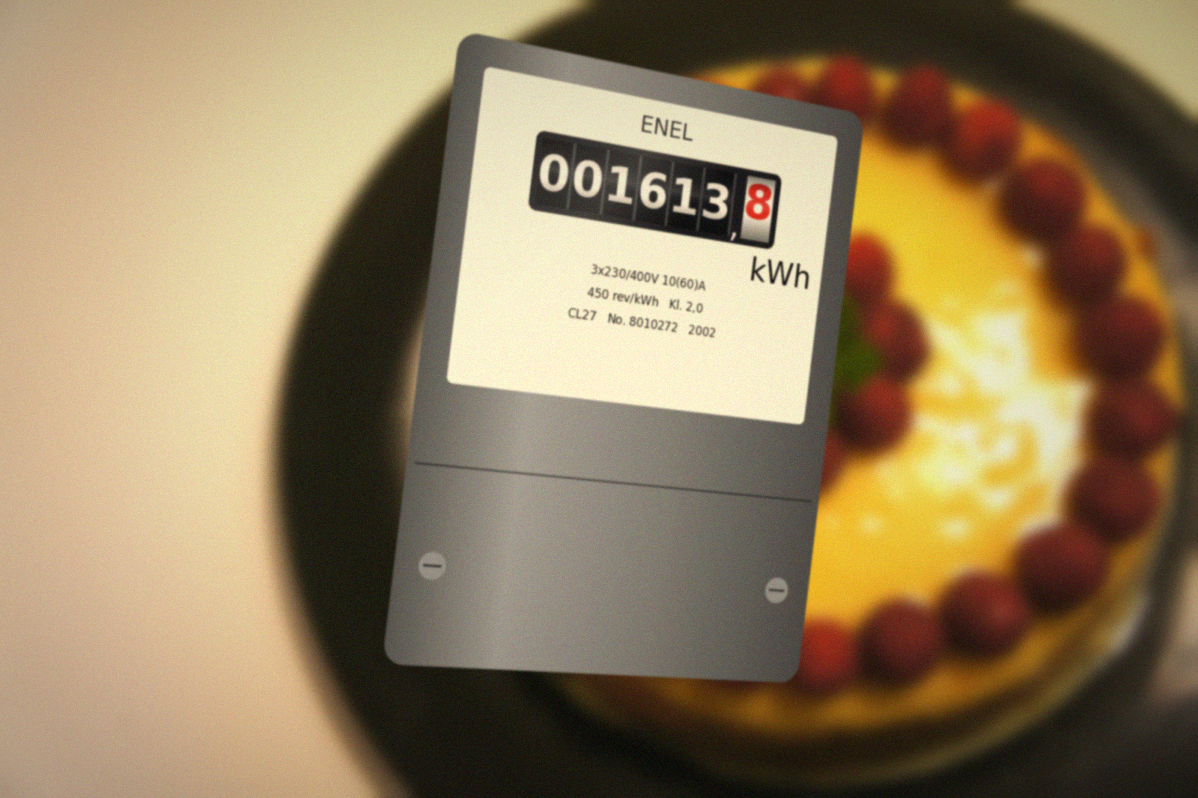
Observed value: 1613.8 kWh
